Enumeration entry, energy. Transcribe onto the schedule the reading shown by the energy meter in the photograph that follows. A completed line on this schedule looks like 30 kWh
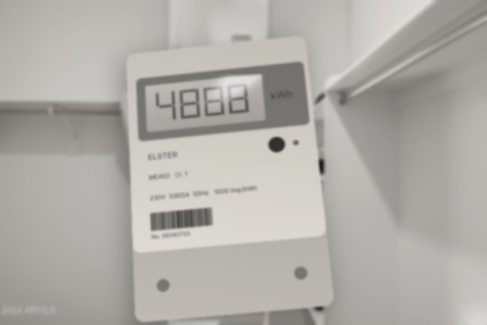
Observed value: 4888 kWh
